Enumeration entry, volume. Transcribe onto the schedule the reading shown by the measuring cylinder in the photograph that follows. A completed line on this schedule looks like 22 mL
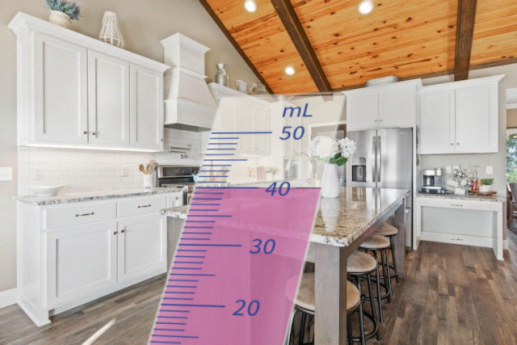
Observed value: 40 mL
